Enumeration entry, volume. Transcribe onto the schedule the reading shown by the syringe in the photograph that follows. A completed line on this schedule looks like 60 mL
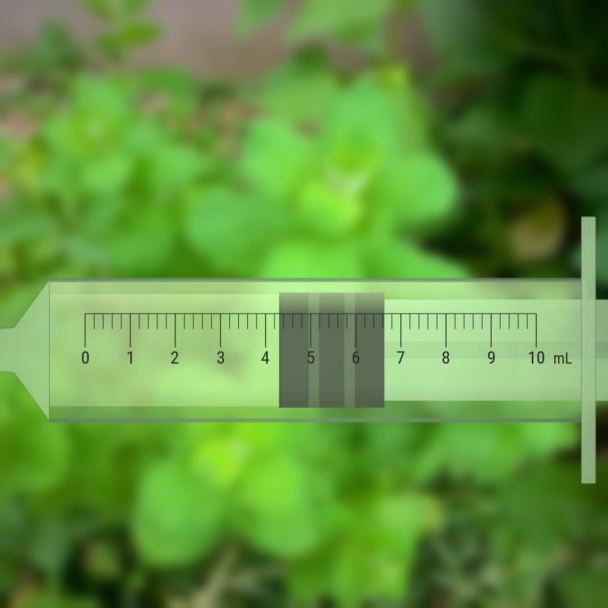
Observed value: 4.3 mL
